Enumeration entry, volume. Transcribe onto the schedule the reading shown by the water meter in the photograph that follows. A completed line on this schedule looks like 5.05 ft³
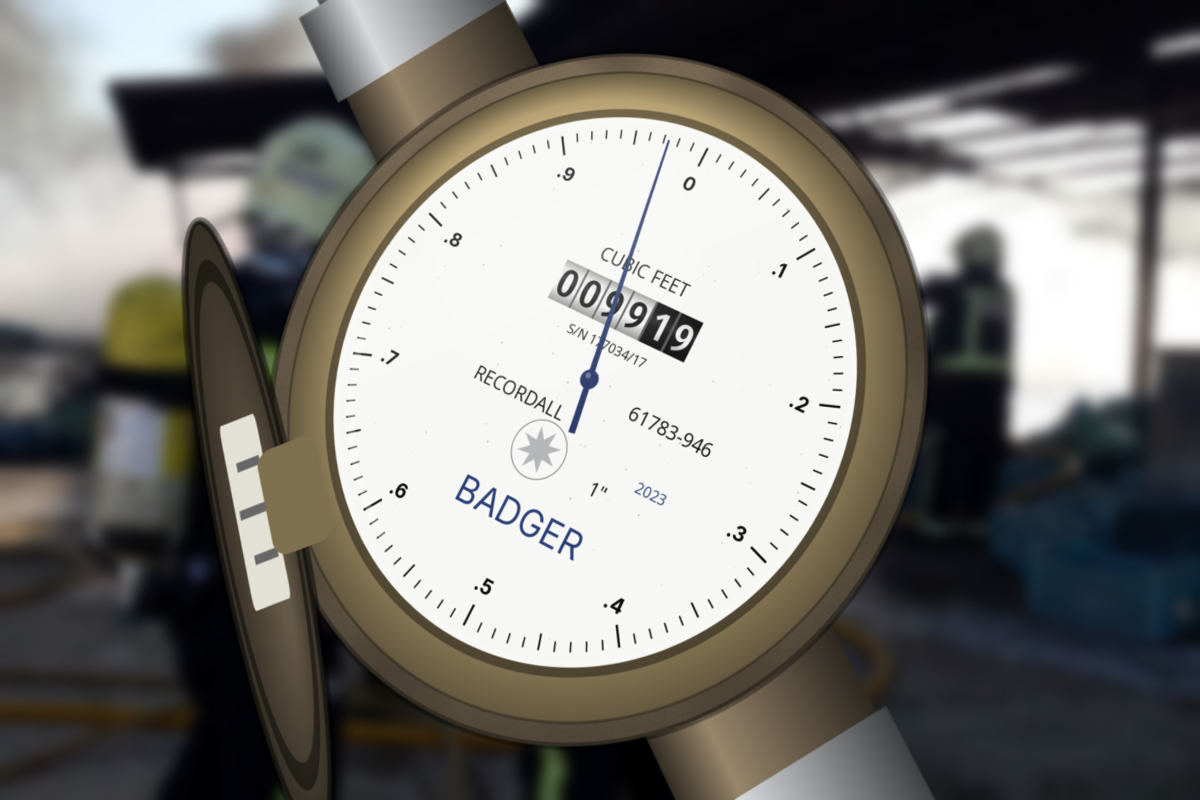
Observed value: 9918.97 ft³
